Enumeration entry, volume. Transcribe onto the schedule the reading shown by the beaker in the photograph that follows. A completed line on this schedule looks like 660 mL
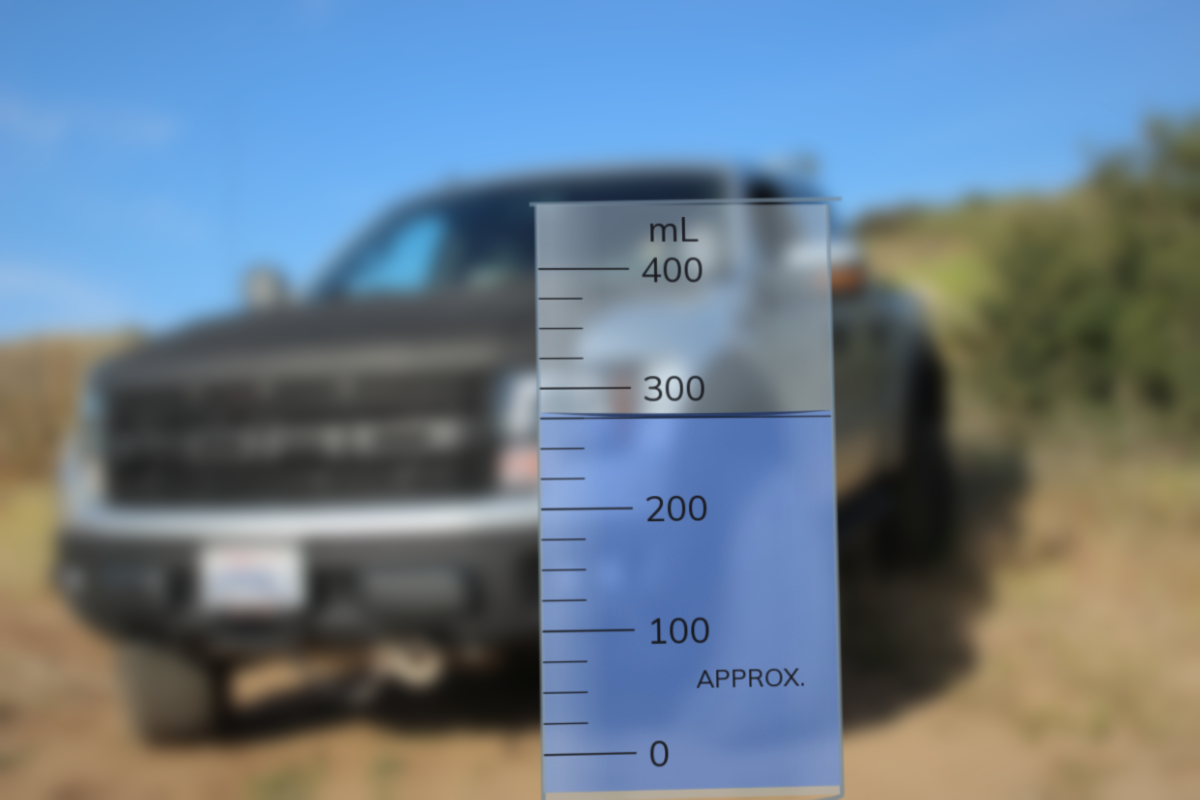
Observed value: 275 mL
